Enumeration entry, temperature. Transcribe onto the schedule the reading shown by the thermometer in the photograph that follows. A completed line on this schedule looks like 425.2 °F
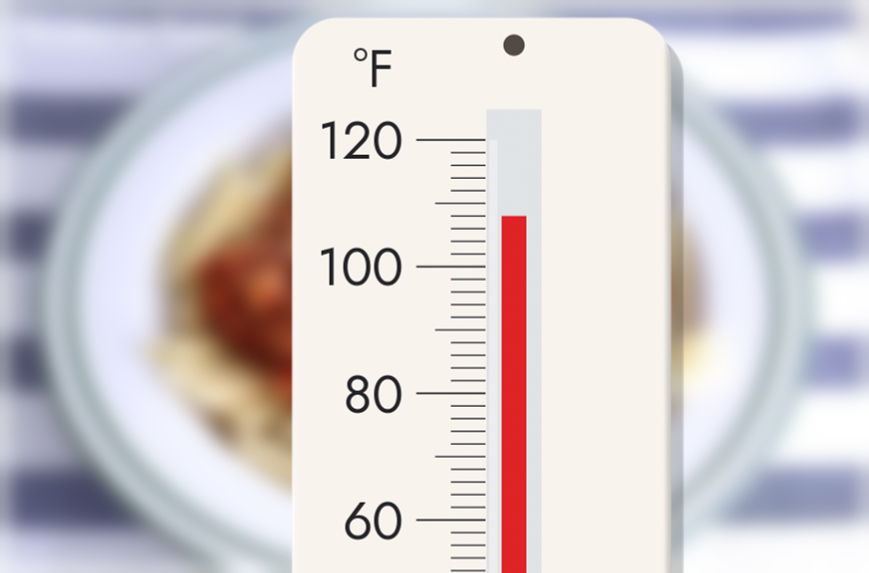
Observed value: 108 °F
